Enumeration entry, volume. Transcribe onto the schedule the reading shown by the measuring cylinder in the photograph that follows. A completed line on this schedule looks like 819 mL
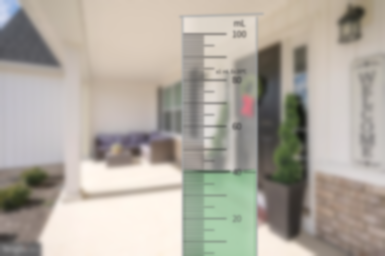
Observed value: 40 mL
